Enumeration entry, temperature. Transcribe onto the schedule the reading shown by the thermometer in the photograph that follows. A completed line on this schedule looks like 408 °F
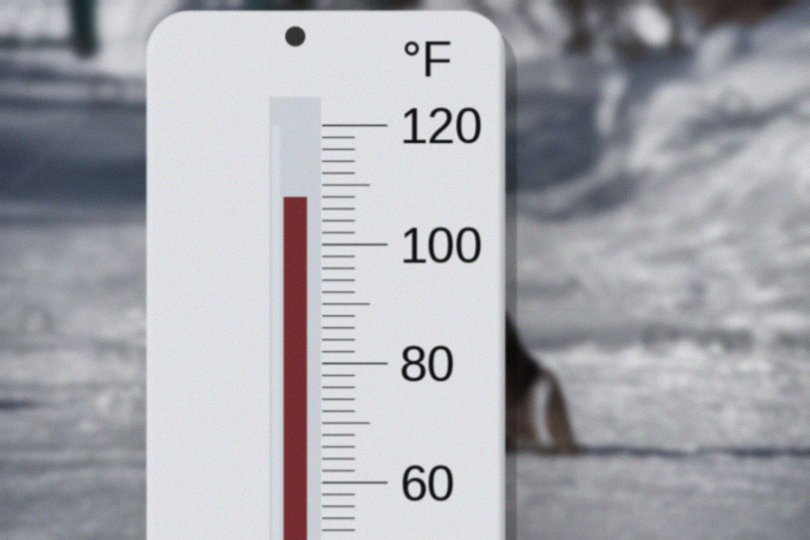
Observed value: 108 °F
